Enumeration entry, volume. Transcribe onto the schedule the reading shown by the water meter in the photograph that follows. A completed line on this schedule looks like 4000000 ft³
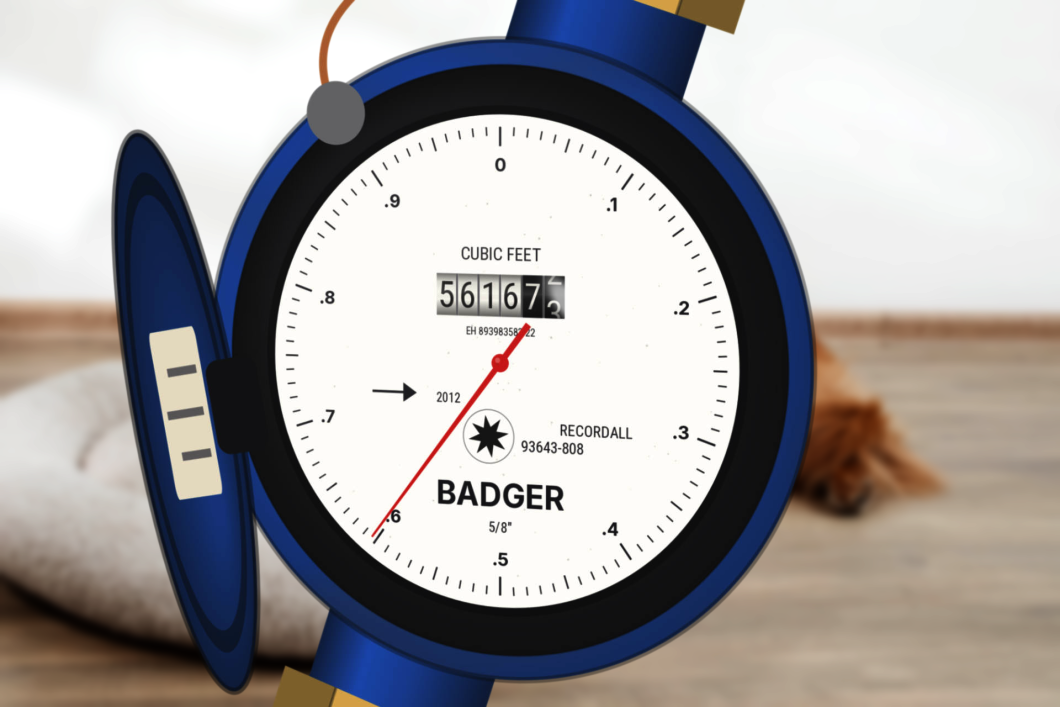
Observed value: 561672.60 ft³
